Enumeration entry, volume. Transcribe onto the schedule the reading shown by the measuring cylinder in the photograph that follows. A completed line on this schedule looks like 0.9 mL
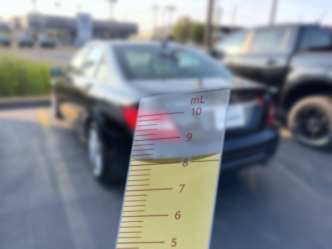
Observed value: 8 mL
